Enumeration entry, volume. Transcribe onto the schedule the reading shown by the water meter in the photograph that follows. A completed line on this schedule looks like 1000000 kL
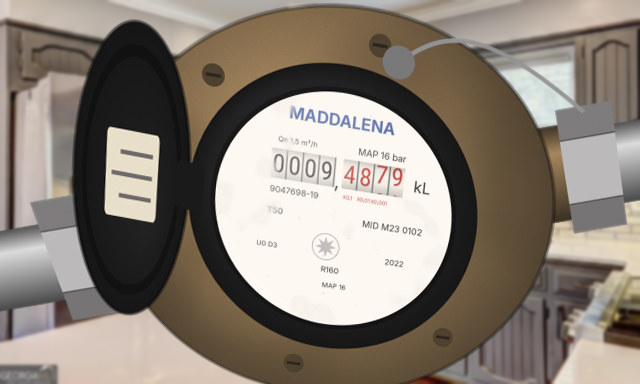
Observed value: 9.4879 kL
